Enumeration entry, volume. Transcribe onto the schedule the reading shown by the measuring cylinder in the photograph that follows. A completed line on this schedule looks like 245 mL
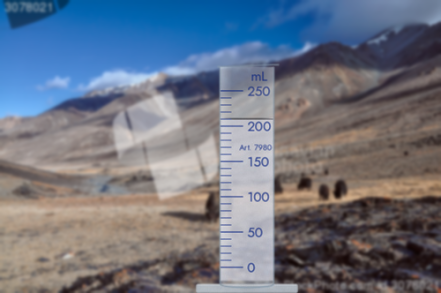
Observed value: 210 mL
